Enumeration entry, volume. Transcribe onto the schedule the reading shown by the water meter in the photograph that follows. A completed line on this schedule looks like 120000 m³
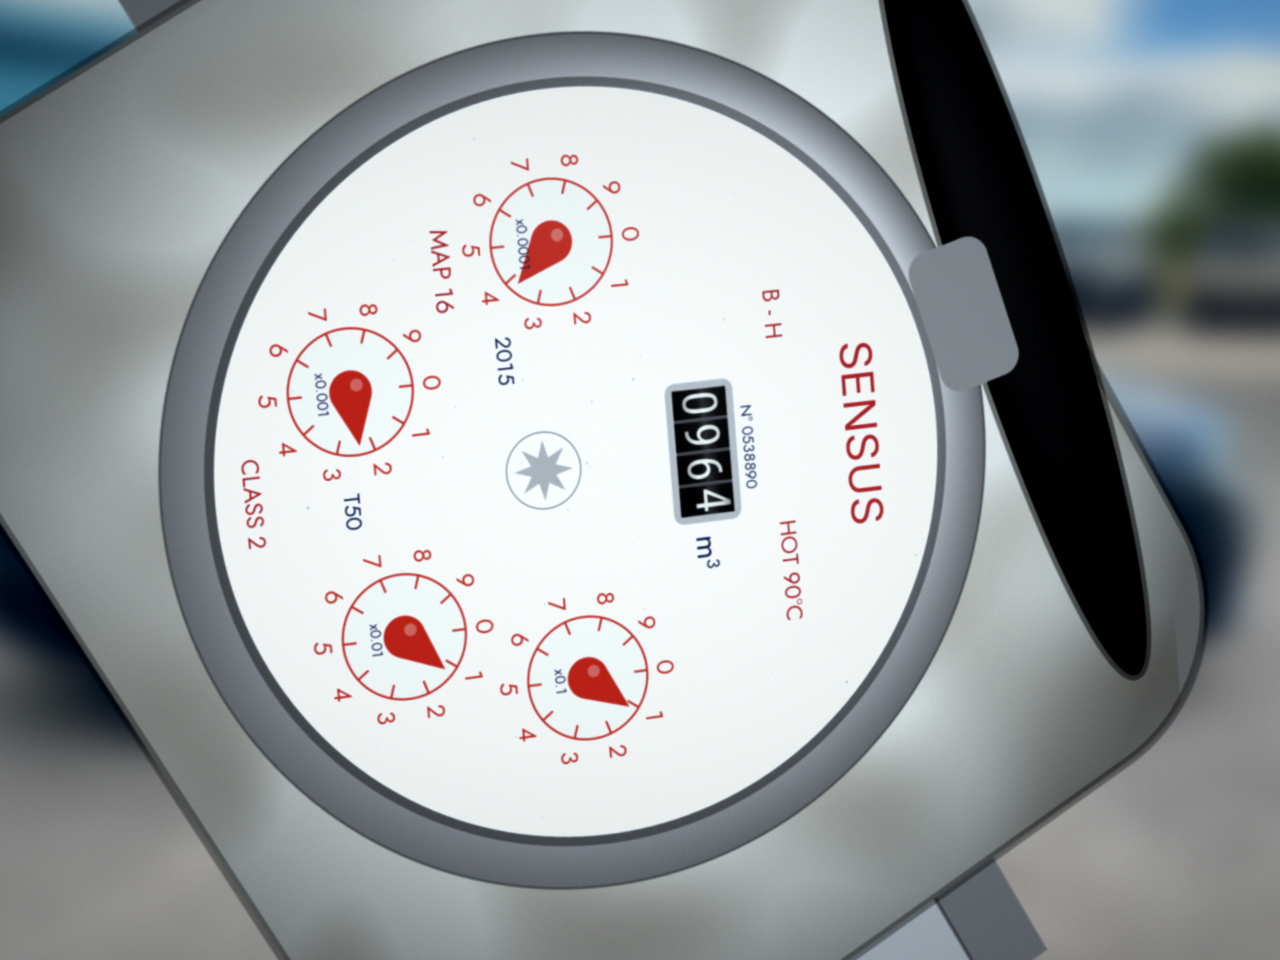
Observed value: 964.1123 m³
